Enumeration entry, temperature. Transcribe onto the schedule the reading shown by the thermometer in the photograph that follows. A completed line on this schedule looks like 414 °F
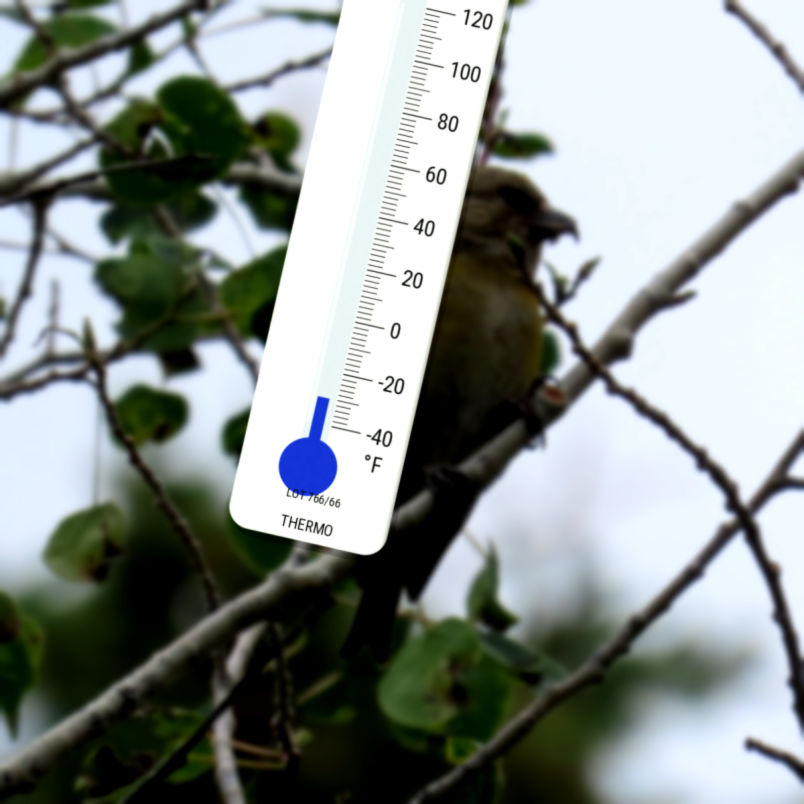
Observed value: -30 °F
